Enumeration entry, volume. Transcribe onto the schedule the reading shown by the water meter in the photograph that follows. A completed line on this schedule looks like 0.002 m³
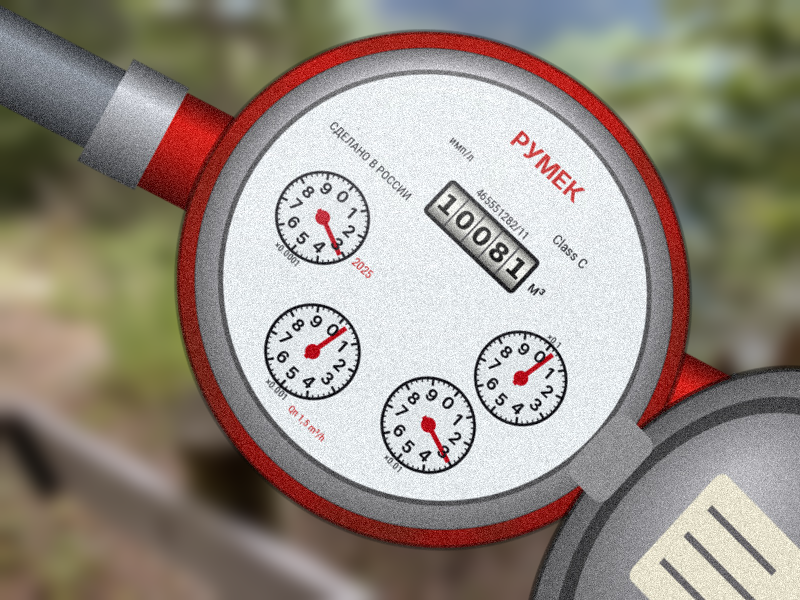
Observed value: 10081.0303 m³
